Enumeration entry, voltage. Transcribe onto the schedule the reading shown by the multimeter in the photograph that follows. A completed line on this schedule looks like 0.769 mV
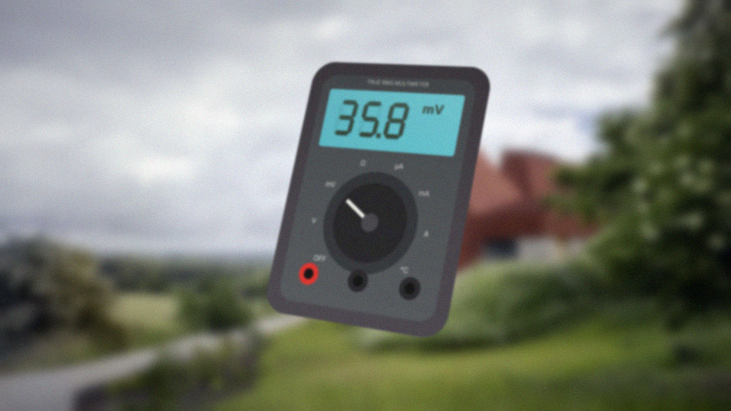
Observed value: 35.8 mV
